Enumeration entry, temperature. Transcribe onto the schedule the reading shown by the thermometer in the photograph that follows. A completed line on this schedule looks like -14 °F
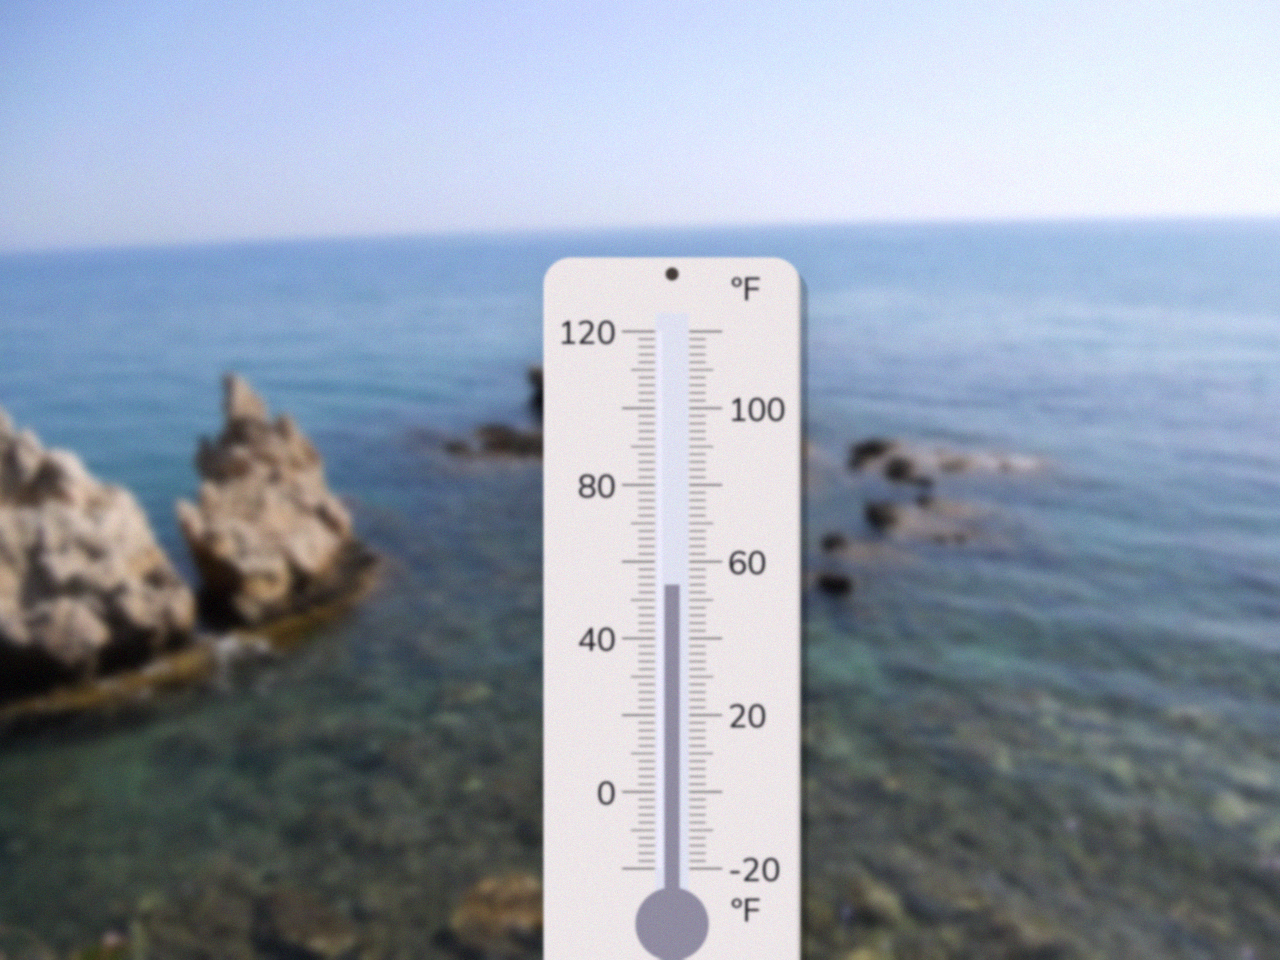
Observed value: 54 °F
